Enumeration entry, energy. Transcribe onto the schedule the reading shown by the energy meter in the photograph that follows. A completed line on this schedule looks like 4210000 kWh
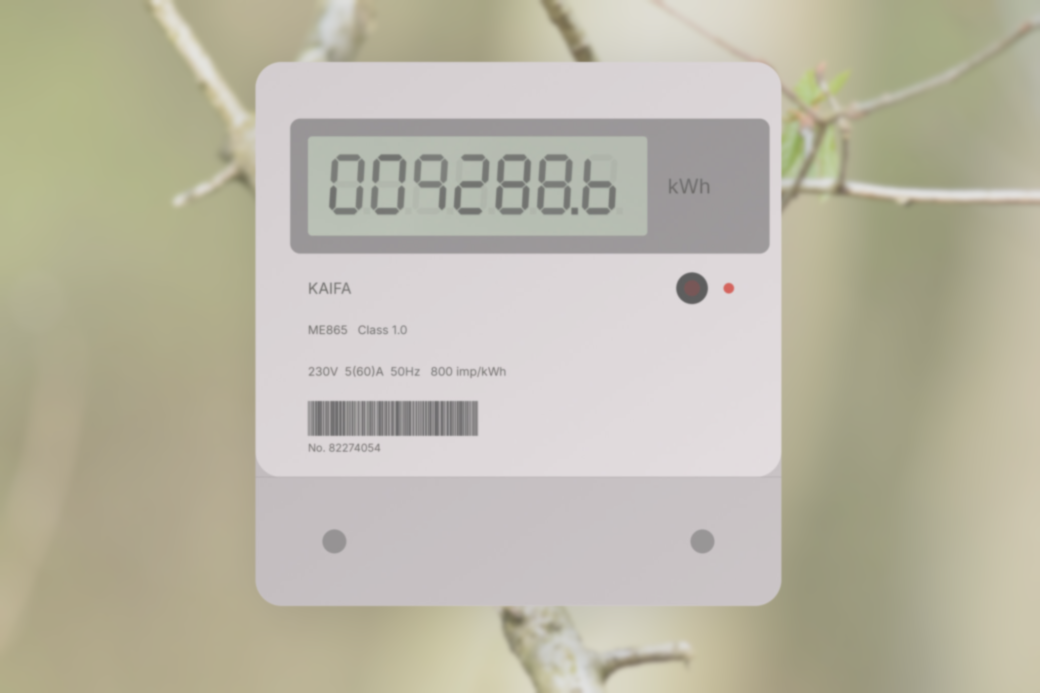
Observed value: 9288.6 kWh
